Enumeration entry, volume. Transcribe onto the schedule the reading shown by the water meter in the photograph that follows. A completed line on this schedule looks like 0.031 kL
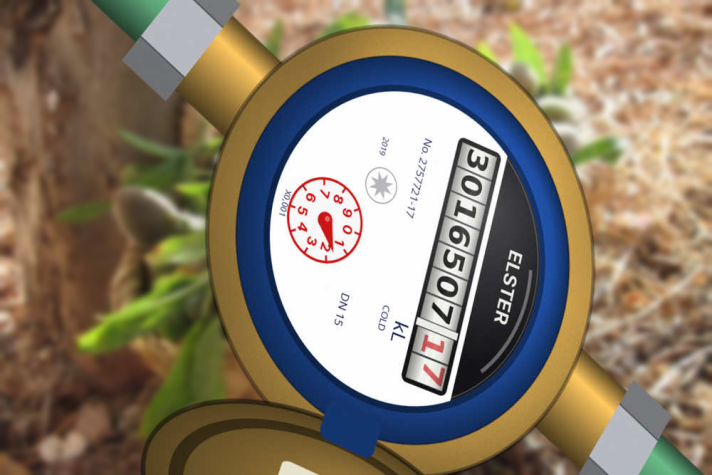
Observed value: 3016507.171 kL
